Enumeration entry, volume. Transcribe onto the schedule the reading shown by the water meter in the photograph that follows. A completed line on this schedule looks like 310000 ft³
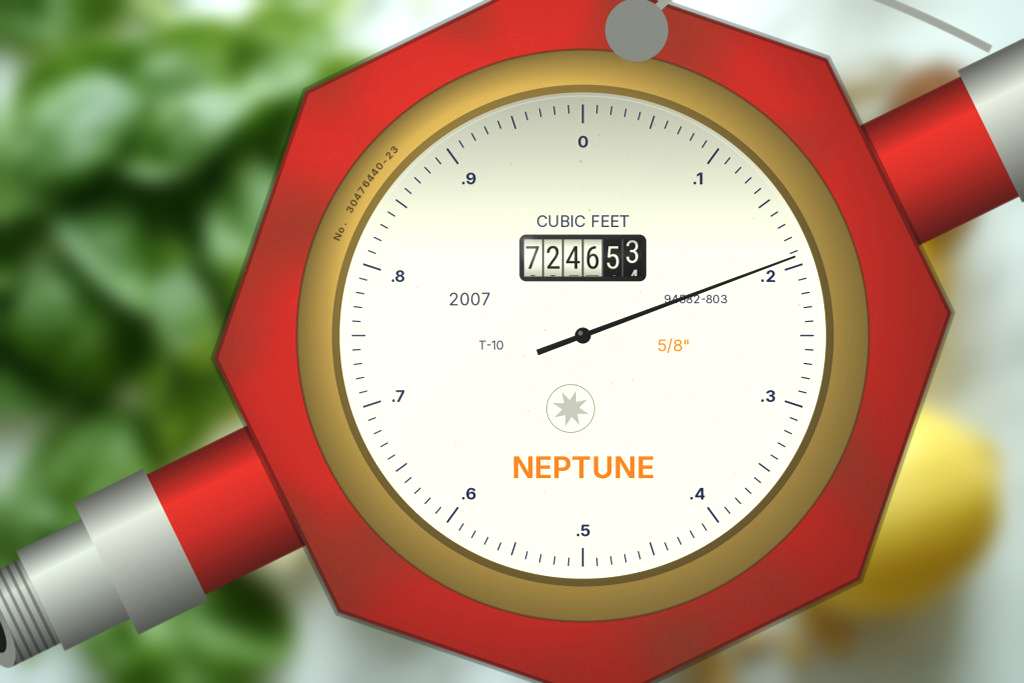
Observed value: 724653.19 ft³
